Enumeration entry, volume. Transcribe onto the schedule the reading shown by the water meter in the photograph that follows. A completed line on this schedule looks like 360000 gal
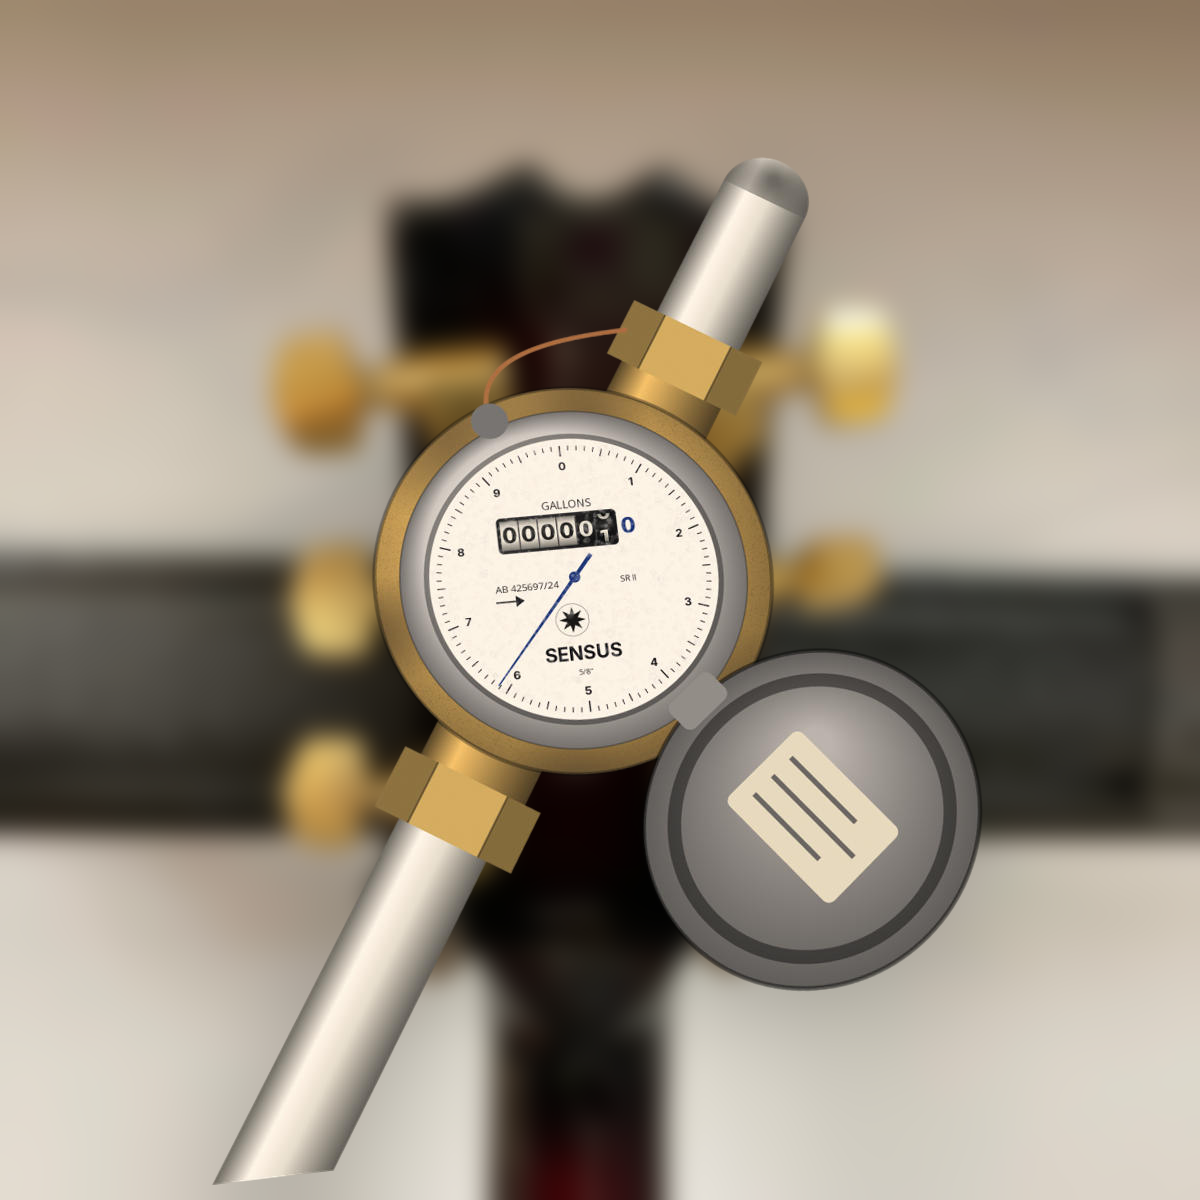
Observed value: 6.1 gal
